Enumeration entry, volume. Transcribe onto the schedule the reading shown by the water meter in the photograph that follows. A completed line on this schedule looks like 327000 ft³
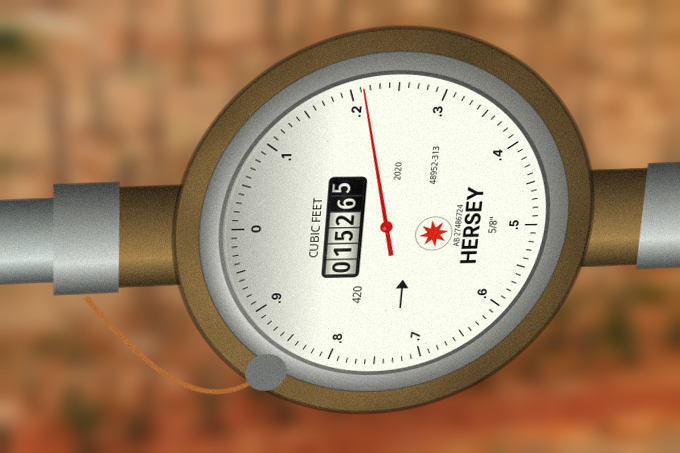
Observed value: 15265.21 ft³
